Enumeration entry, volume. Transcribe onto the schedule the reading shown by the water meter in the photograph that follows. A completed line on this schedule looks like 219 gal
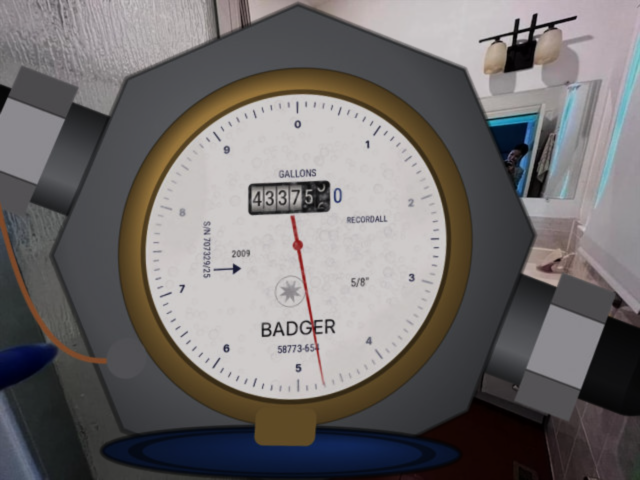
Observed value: 4337554.7 gal
